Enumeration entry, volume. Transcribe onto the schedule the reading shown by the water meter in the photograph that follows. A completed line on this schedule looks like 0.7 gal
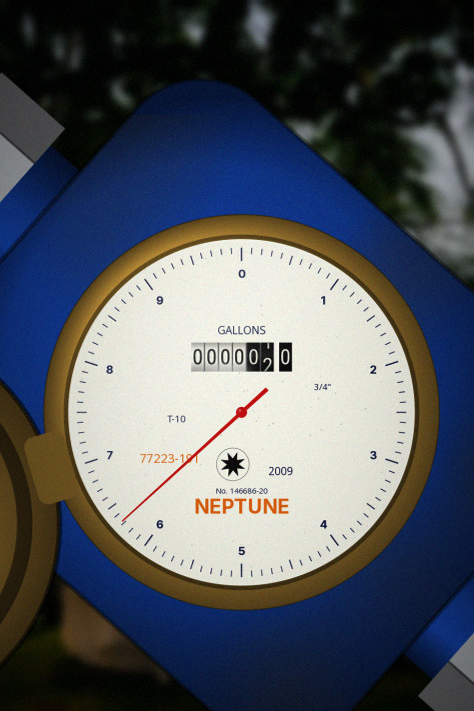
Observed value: 16.3 gal
